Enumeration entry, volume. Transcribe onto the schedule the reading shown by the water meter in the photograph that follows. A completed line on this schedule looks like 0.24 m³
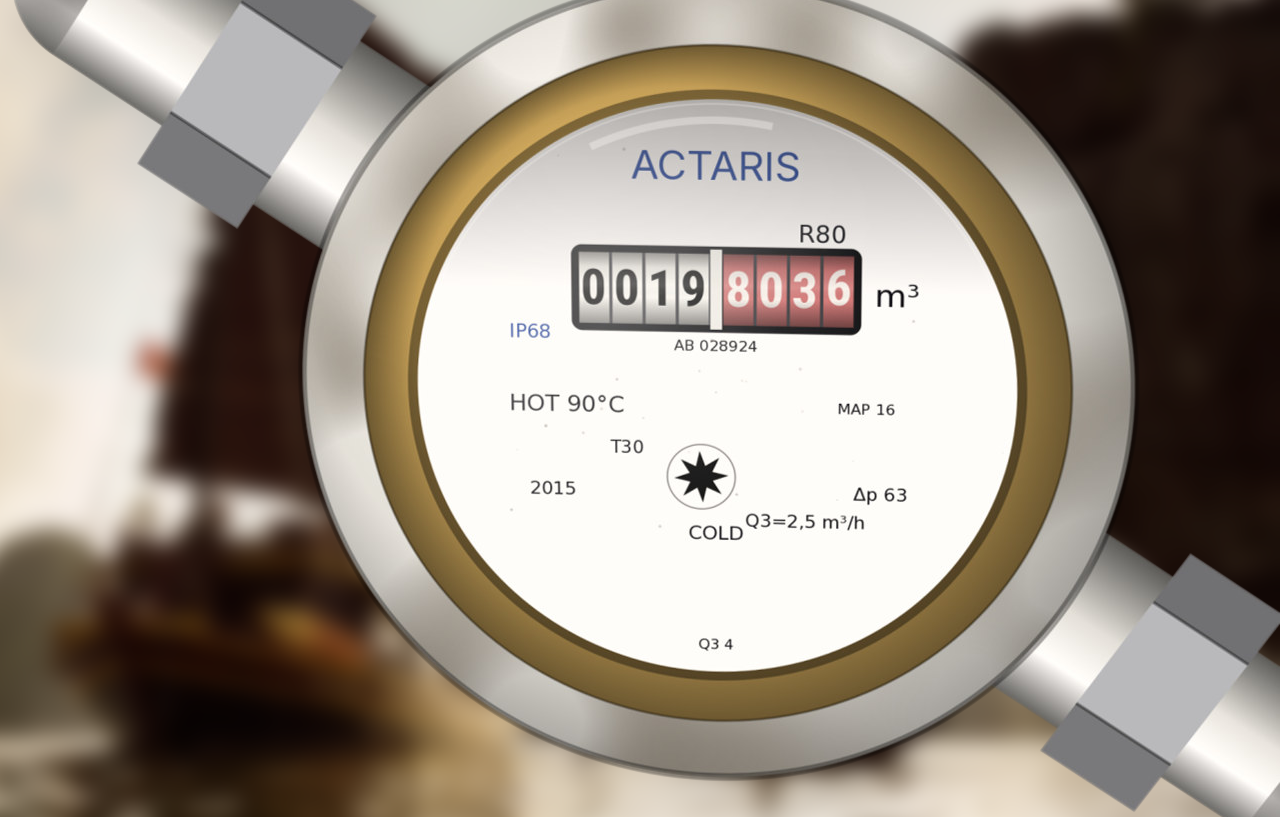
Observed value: 19.8036 m³
